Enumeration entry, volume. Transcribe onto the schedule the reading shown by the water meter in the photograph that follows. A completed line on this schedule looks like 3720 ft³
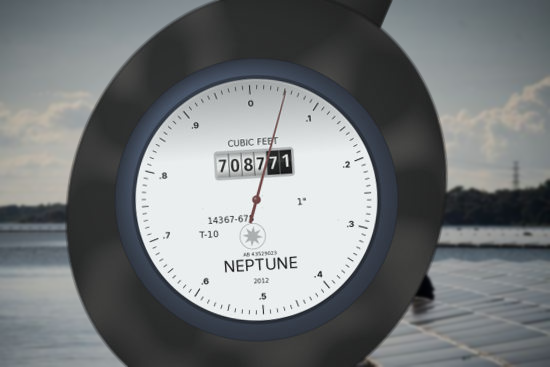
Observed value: 708771.05 ft³
